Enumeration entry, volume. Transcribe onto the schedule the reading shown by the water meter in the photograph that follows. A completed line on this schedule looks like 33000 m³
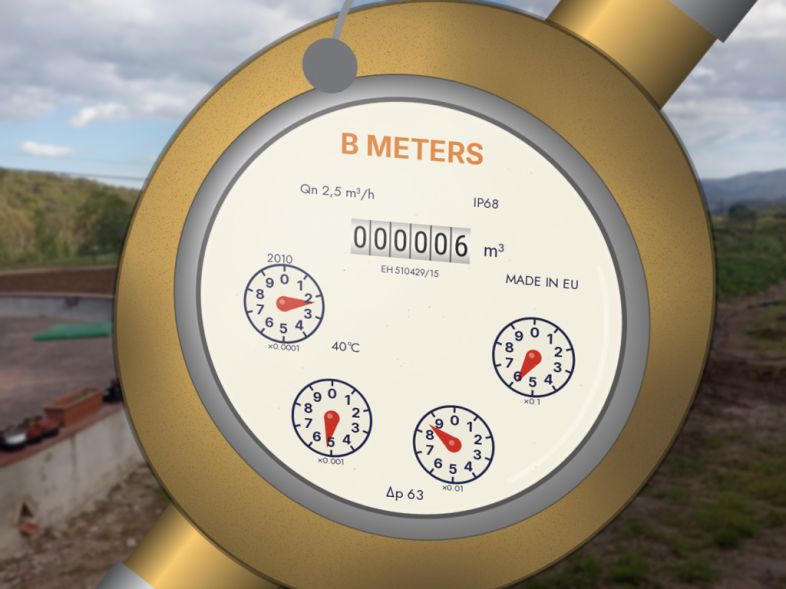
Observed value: 6.5852 m³
